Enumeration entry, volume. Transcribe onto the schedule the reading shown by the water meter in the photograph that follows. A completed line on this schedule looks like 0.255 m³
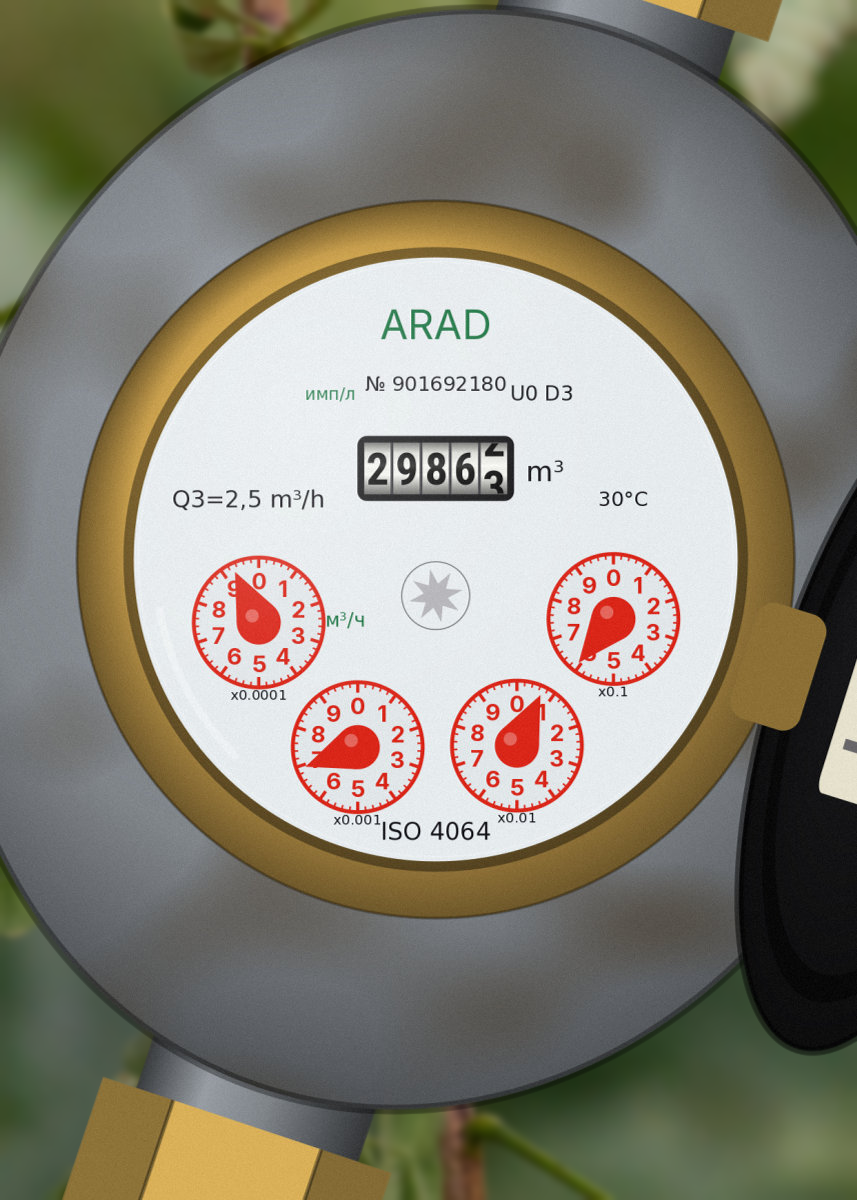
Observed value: 29862.6069 m³
